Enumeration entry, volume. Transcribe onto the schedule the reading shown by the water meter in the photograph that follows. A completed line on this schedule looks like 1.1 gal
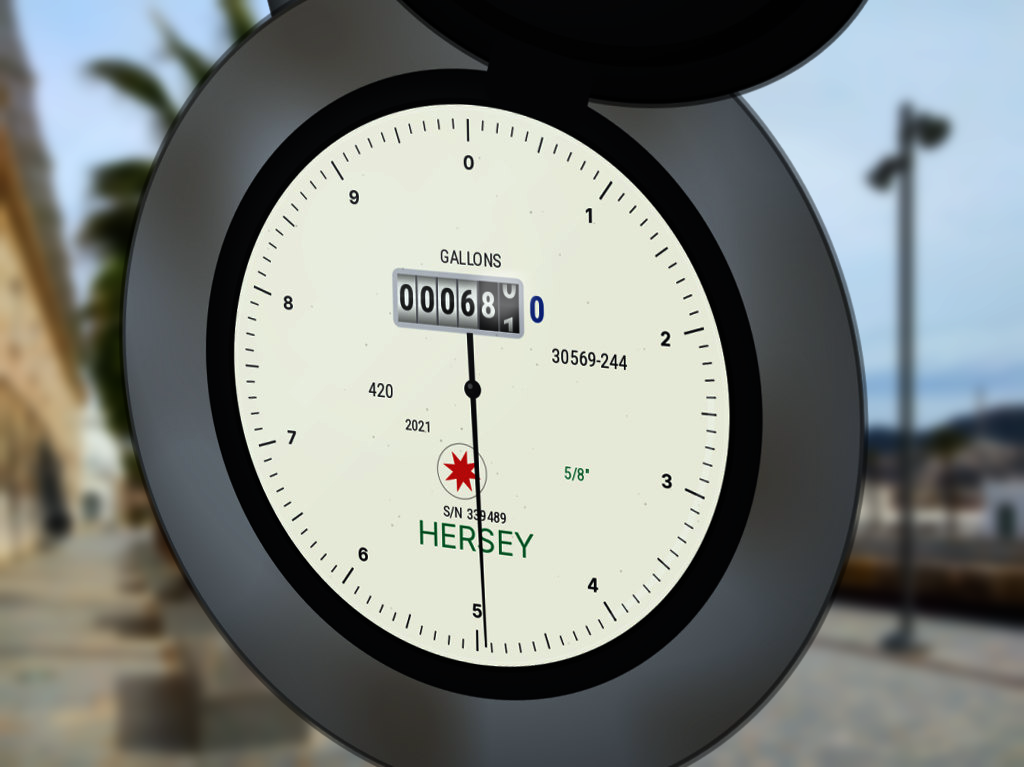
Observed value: 6804.9 gal
